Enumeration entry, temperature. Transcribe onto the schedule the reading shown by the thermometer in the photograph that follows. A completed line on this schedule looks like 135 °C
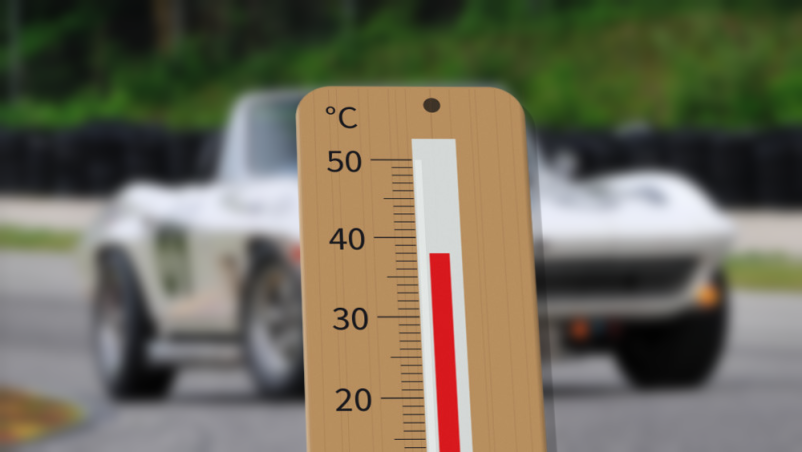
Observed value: 38 °C
